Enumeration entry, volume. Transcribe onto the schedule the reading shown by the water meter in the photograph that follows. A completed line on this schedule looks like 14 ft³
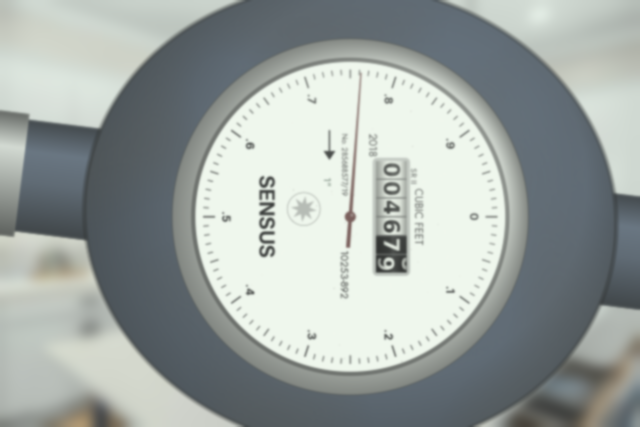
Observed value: 4678.76 ft³
